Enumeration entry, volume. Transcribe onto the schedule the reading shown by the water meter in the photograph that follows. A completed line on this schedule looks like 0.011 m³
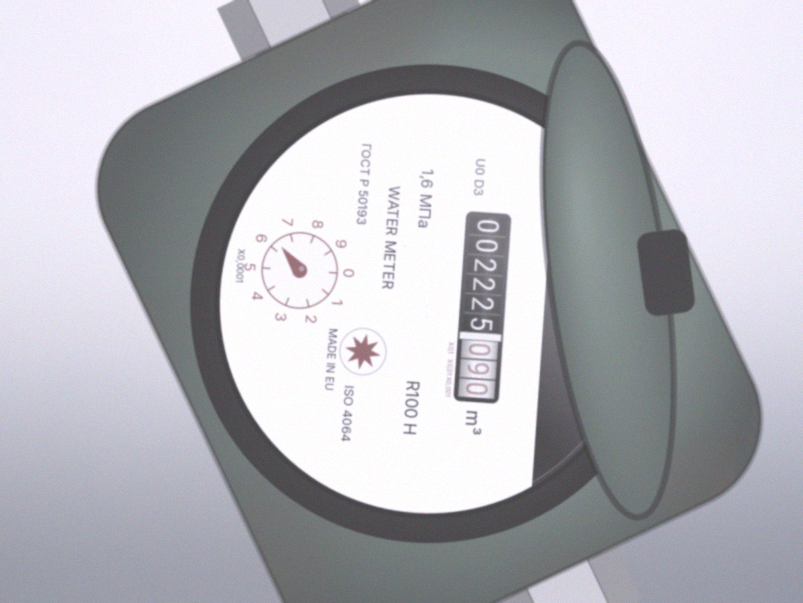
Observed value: 2225.0906 m³
